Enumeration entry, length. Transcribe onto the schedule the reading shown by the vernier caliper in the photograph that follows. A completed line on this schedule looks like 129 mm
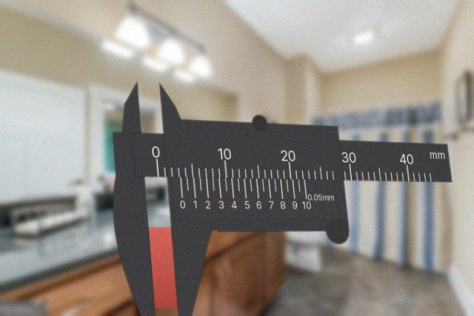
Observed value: 3.2 mm
